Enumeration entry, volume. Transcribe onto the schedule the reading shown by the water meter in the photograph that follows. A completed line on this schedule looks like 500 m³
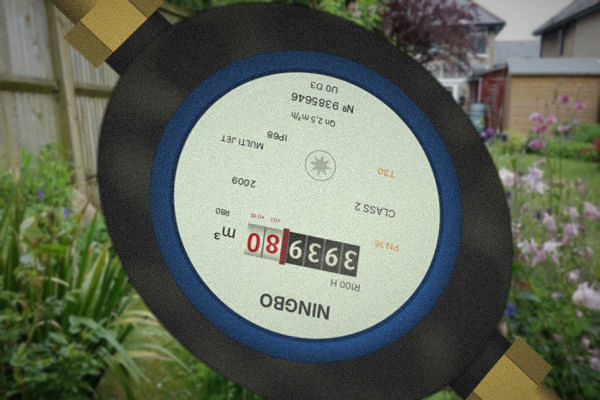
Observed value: 3939.80 m³
